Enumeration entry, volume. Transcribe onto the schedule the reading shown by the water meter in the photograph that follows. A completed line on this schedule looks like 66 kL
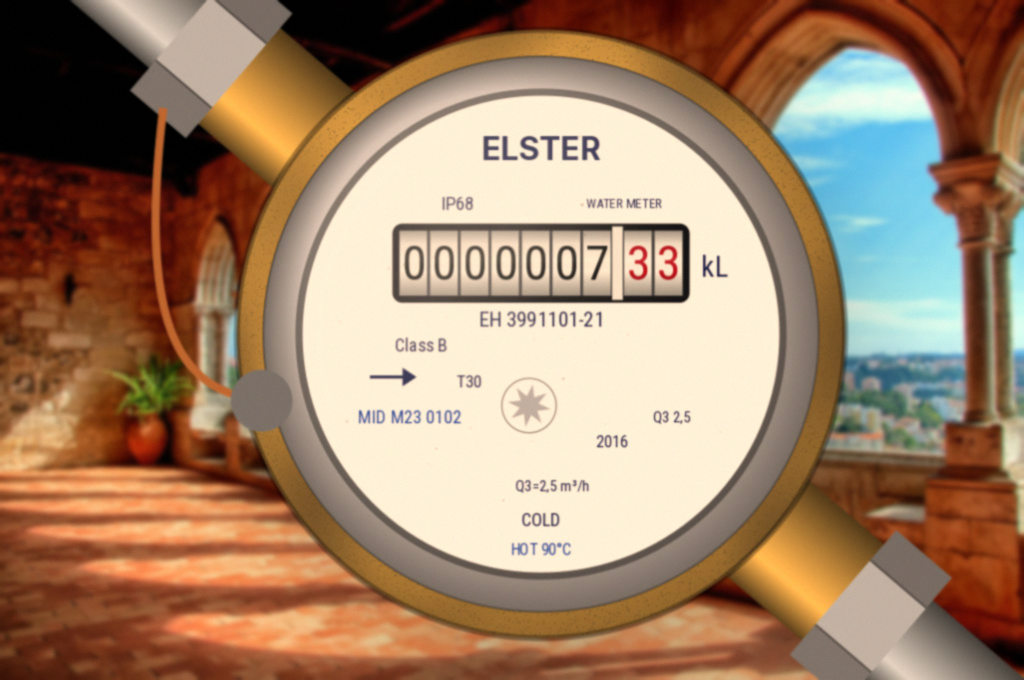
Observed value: 7.33 kL
